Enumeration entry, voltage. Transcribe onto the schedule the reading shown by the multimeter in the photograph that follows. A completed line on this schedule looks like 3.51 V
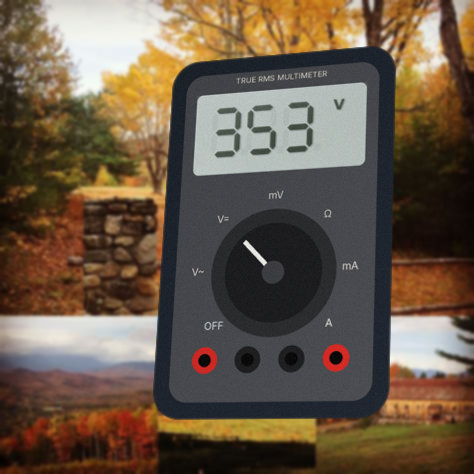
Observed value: 353 V
